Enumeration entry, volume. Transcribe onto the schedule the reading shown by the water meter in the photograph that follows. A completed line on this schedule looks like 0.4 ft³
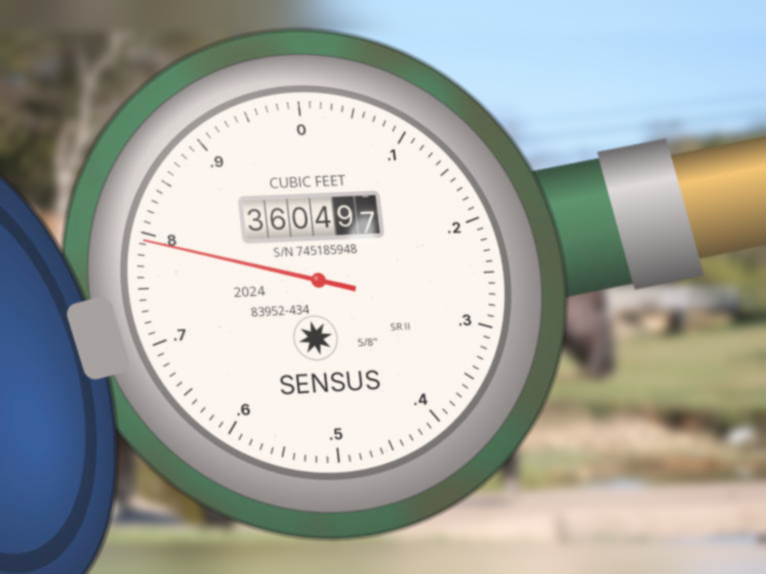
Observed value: 360496.79 ft³
